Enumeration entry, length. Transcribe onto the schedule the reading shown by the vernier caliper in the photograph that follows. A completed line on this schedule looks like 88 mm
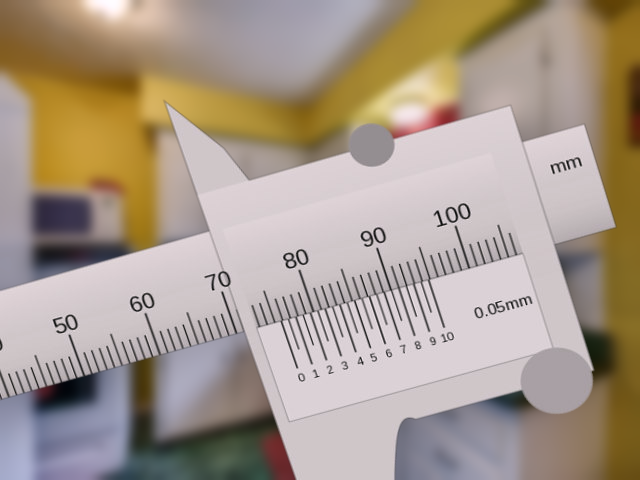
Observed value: 75.8 mm
